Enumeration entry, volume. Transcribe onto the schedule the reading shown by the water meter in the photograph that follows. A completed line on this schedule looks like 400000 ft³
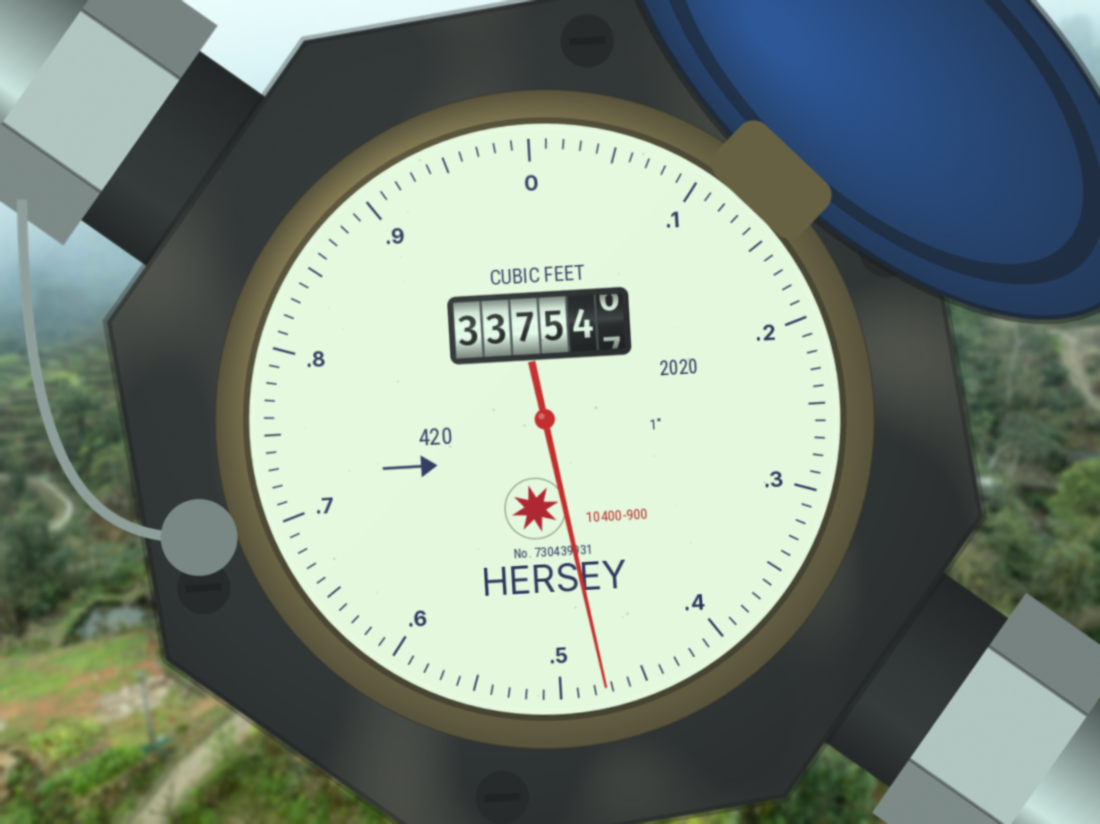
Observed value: 337546.47 ft³
